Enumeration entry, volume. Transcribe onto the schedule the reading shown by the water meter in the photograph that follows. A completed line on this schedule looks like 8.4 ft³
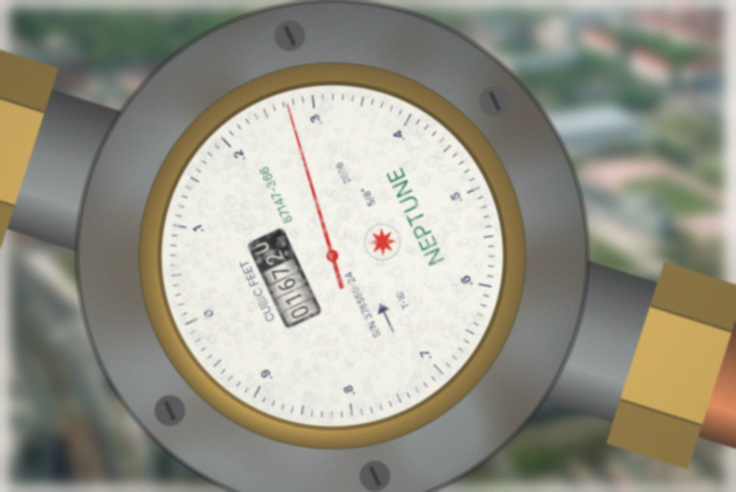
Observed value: 16720.27 ft³
